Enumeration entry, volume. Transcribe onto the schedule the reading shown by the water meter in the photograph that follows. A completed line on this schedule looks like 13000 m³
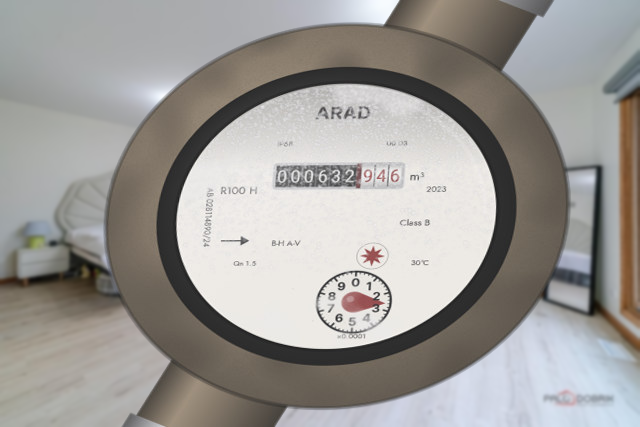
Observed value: 632.9462 m³
